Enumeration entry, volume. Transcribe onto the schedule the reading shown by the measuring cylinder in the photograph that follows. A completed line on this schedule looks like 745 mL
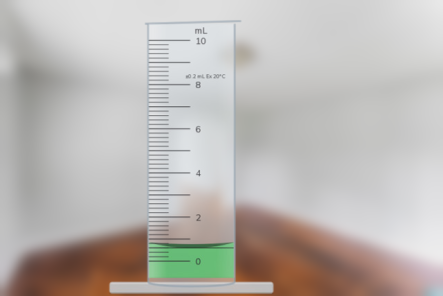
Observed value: 0.6 mL
